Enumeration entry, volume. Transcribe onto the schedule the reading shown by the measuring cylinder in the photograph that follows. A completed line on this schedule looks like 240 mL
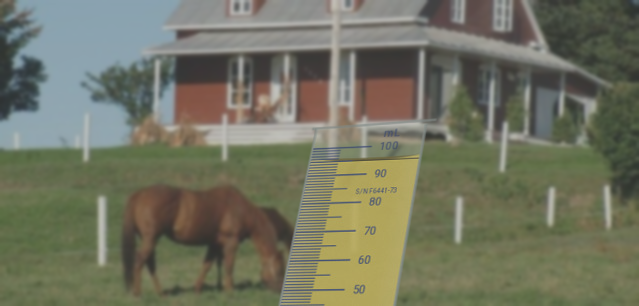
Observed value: 95 mL
